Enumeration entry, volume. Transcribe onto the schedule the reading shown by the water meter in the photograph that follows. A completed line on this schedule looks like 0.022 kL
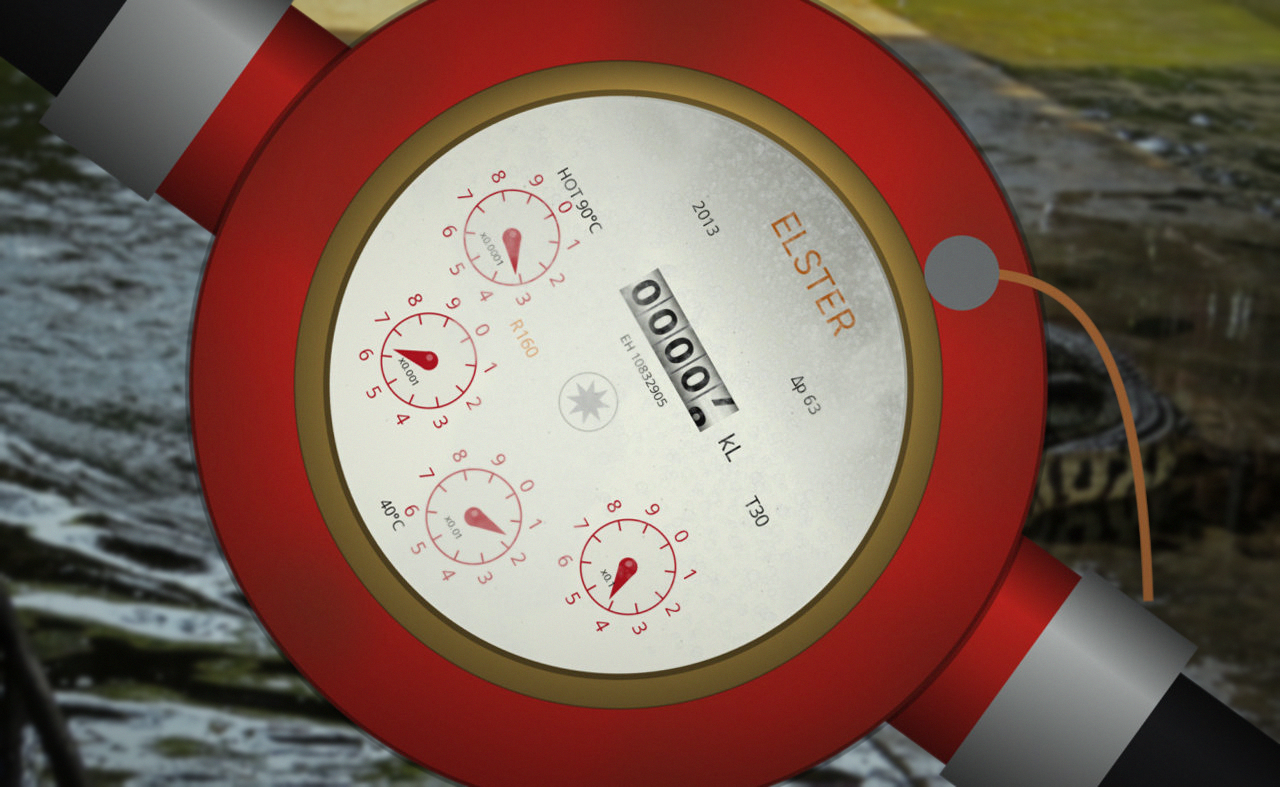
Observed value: 7.4163 kL
